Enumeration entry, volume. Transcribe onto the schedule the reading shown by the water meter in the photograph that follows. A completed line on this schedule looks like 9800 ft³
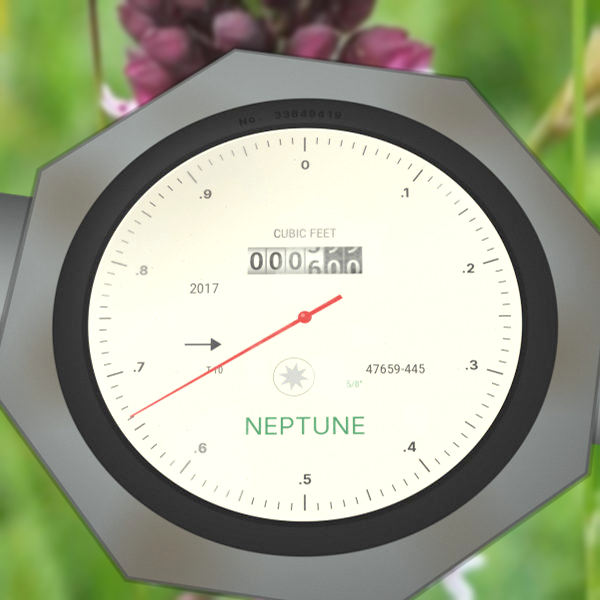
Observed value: 599.66 ft³
